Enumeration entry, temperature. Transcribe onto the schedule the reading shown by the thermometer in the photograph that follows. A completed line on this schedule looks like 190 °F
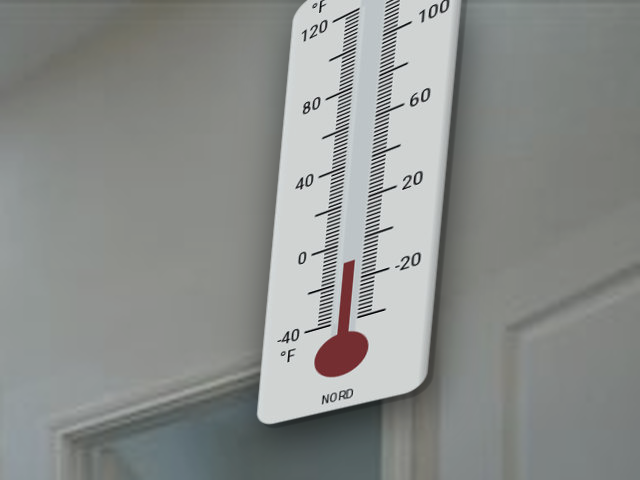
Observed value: -10 °F
